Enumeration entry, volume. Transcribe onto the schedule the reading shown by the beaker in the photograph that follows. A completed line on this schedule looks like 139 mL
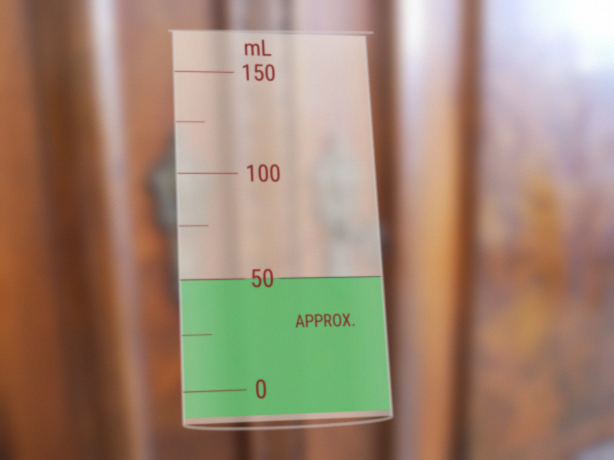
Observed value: 50 mL
